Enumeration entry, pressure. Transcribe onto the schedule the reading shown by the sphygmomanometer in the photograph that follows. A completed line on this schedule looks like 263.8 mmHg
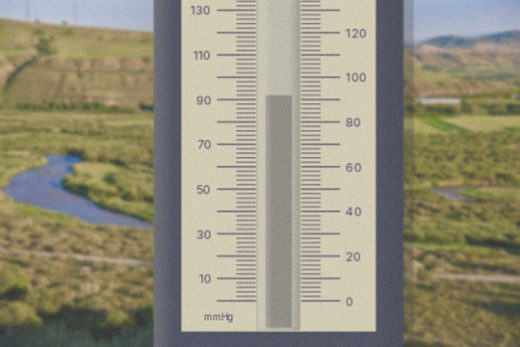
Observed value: 92 mmHg
